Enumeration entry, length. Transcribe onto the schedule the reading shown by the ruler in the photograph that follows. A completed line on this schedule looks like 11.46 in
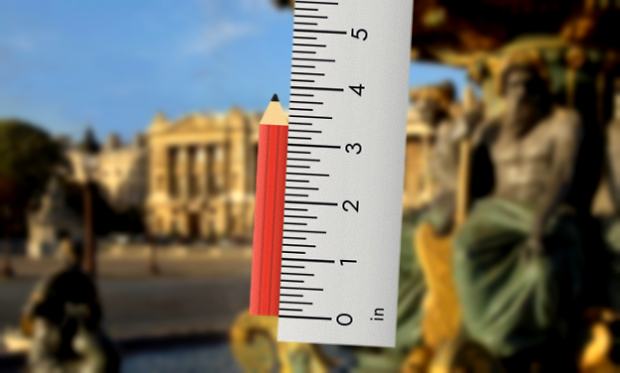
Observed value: 3.875 in
